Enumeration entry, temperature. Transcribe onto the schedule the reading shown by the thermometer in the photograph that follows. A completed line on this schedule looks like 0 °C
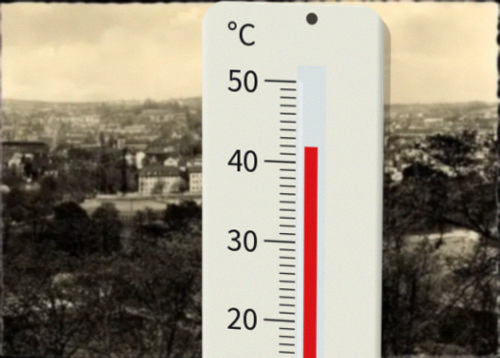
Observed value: 42 °C
